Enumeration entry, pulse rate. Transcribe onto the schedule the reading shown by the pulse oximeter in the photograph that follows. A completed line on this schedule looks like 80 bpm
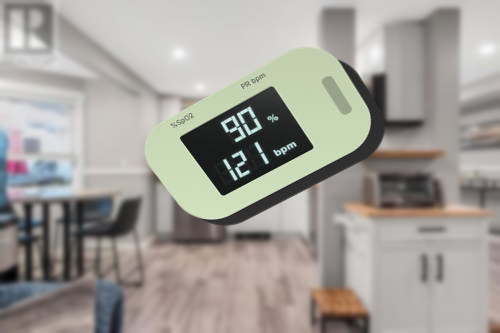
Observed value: 121 bpm
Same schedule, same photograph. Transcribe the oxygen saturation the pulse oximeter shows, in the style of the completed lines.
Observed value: 90 %
